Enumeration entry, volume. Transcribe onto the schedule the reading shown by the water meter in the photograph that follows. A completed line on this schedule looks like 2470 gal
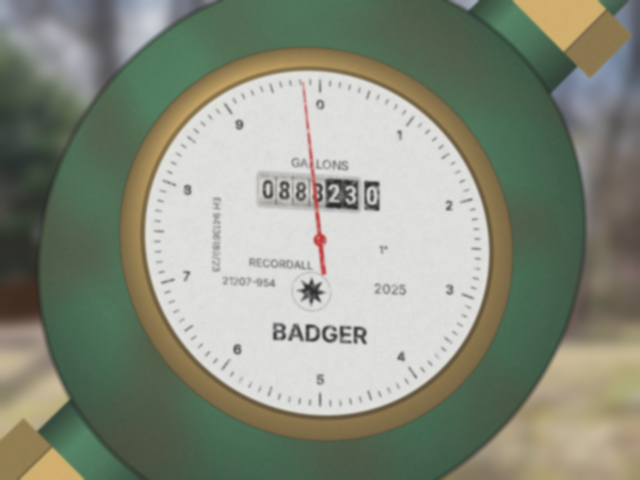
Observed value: 888229.8 gal
